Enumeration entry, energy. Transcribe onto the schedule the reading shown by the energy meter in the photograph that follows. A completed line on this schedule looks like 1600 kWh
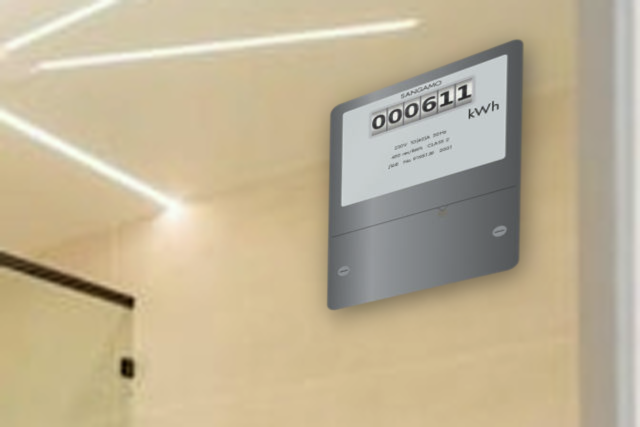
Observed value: 611 kWh
